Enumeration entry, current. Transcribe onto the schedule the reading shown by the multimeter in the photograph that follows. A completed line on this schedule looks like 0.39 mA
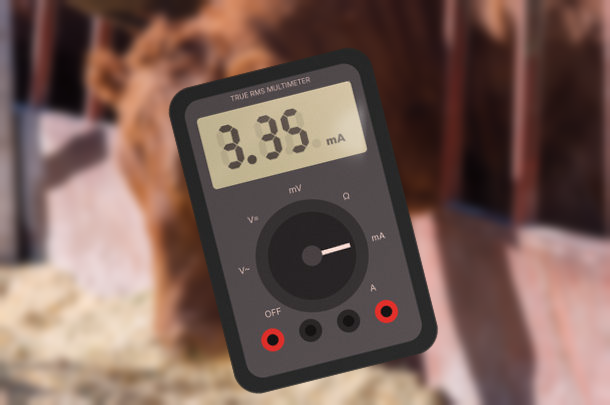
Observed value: 3.35 mA
